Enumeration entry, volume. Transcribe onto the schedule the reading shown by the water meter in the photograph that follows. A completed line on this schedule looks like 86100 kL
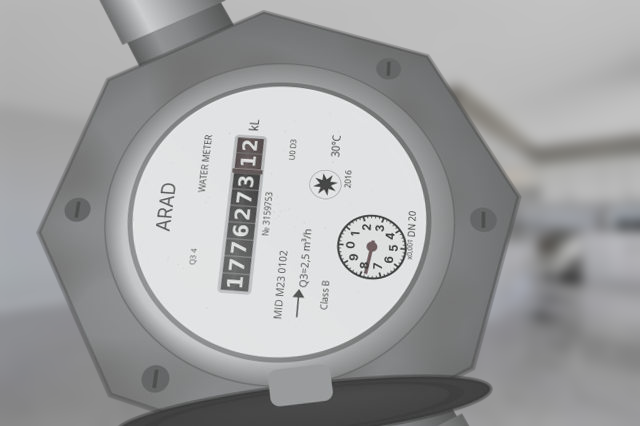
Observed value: 1776273.127 kL
